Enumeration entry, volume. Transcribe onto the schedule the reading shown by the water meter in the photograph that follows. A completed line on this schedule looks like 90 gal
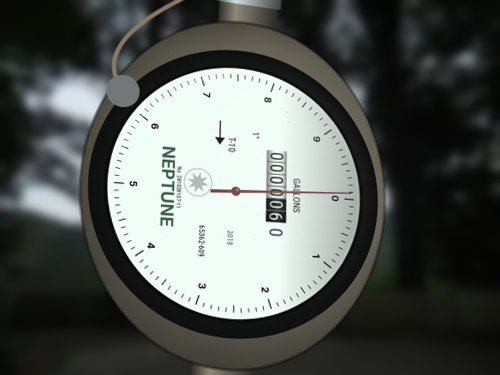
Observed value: 59.9 gal
